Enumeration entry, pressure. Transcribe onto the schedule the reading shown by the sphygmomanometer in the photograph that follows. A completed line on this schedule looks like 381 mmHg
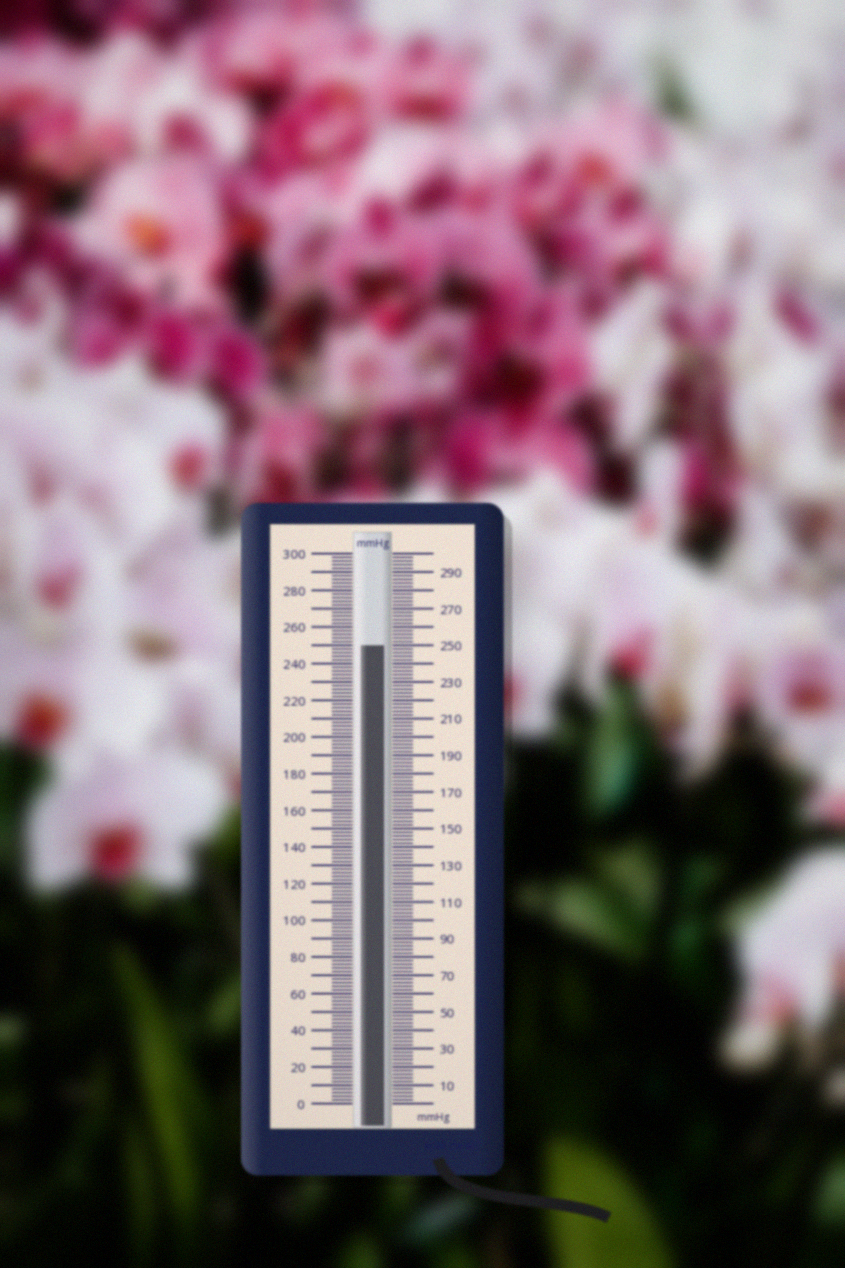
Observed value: 250 mmHg
